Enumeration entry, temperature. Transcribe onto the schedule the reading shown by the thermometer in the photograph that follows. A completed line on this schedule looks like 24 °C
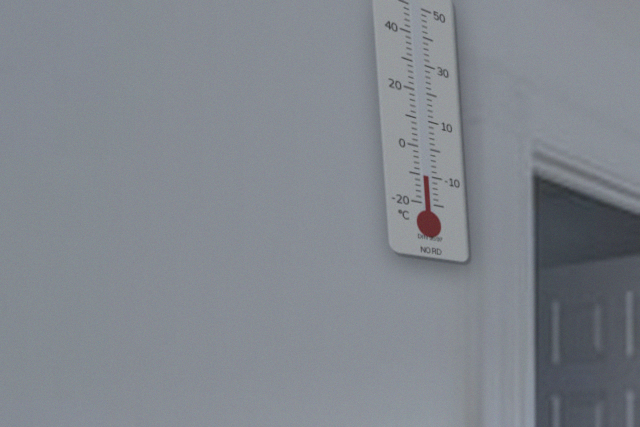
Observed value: -10 °C
